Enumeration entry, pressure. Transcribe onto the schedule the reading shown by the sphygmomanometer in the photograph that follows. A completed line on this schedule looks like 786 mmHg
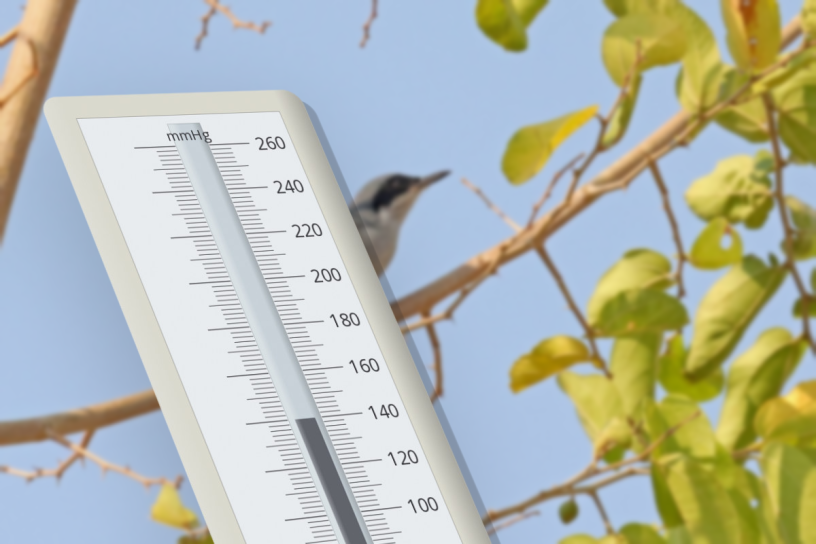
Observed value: 140 mmHg
